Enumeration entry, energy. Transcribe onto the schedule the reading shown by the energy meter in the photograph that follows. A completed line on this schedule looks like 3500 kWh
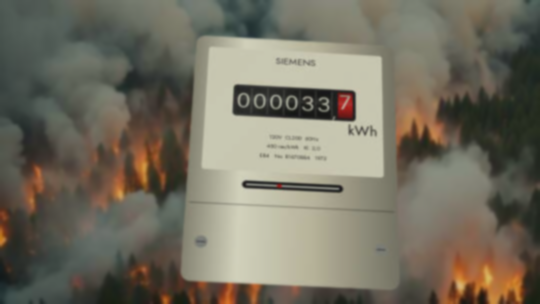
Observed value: 33.7 kWh
